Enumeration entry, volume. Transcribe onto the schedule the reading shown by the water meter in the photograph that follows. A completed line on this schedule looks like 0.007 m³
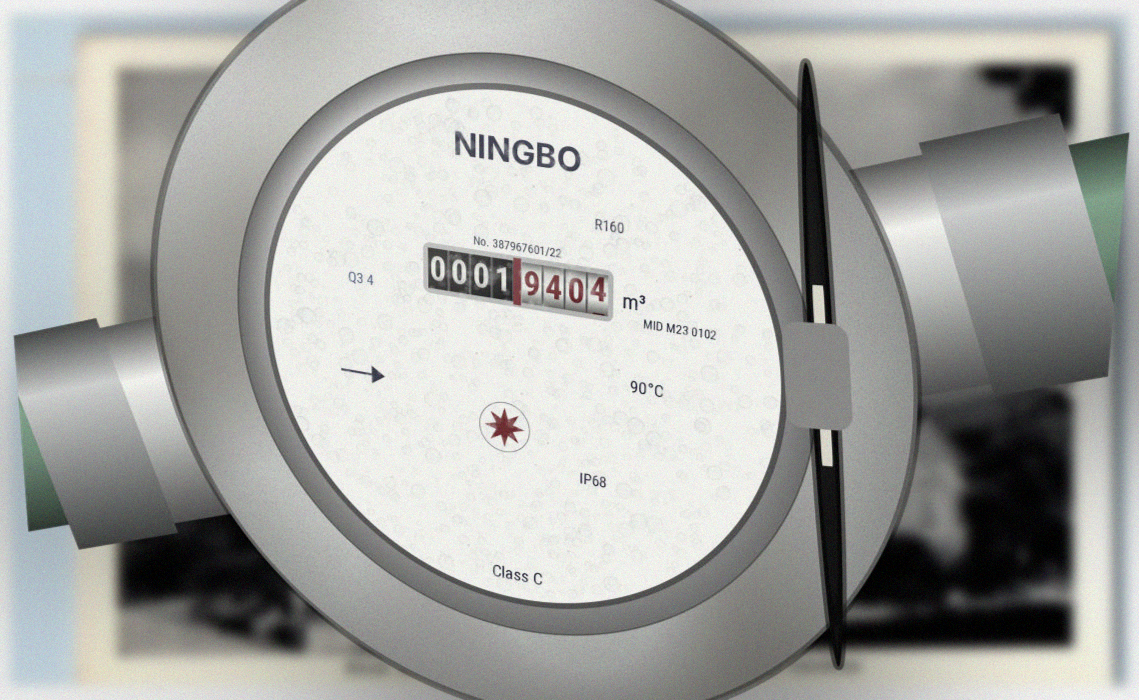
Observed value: 1.9404 m³
